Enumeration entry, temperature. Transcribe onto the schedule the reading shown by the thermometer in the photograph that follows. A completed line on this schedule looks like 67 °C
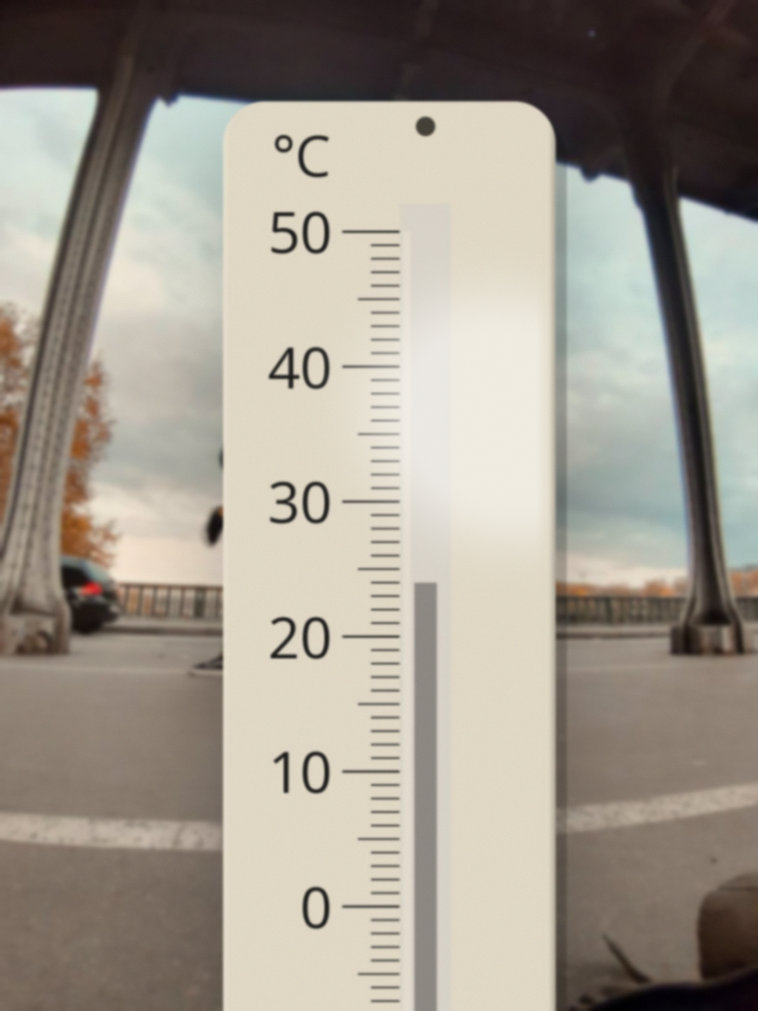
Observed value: 24 °C
